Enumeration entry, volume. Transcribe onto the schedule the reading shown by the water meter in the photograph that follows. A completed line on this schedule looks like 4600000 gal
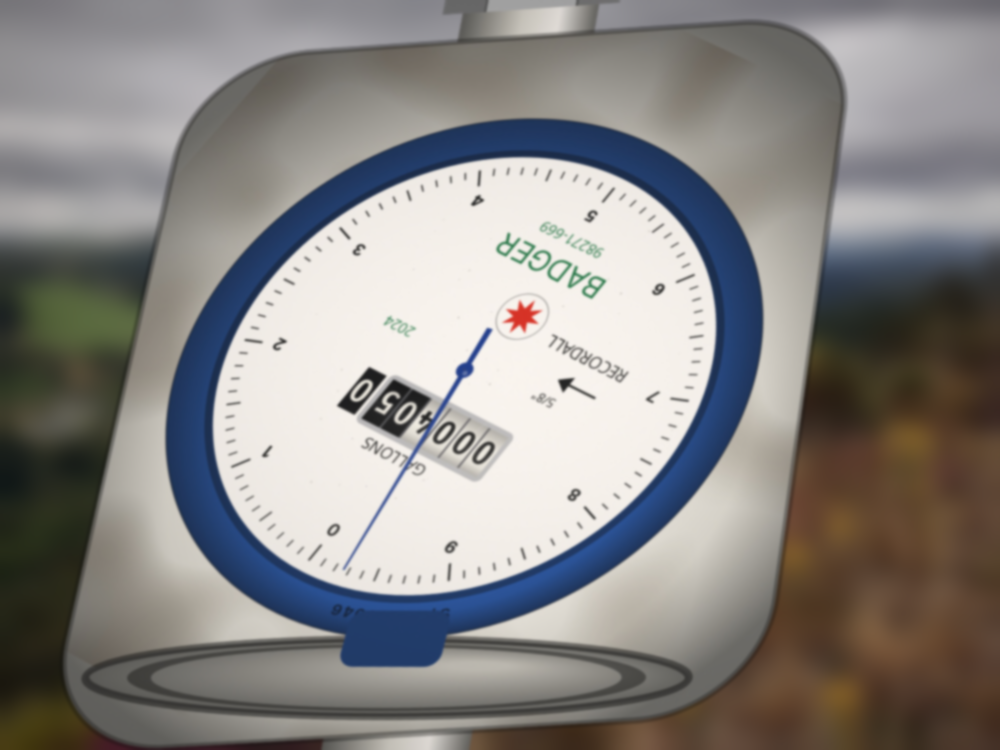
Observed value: 4049.7 gal
